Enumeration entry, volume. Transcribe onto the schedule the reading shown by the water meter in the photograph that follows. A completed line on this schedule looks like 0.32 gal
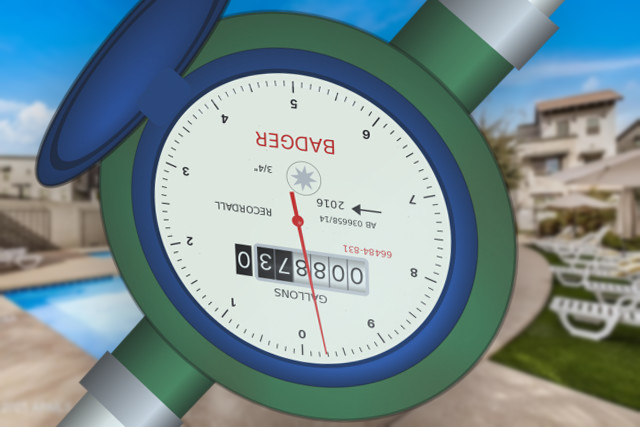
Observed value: 88729.7 gal
